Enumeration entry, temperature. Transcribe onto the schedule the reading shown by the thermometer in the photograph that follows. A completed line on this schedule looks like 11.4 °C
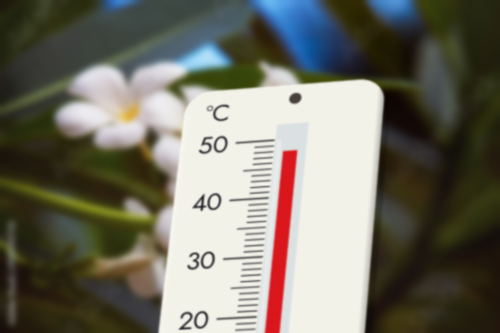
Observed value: 48 °C
